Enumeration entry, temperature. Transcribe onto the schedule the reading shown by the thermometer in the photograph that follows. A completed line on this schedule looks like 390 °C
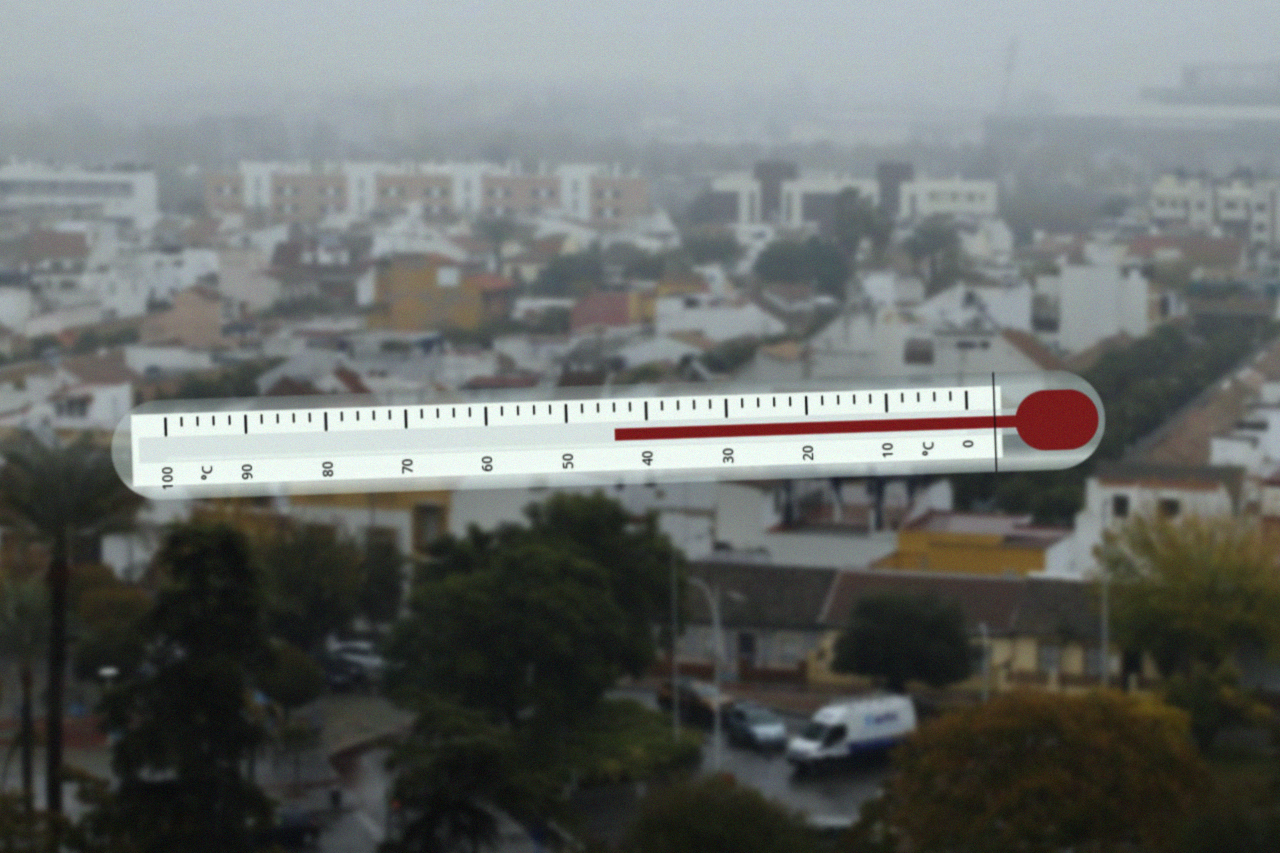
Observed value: 44 °C
